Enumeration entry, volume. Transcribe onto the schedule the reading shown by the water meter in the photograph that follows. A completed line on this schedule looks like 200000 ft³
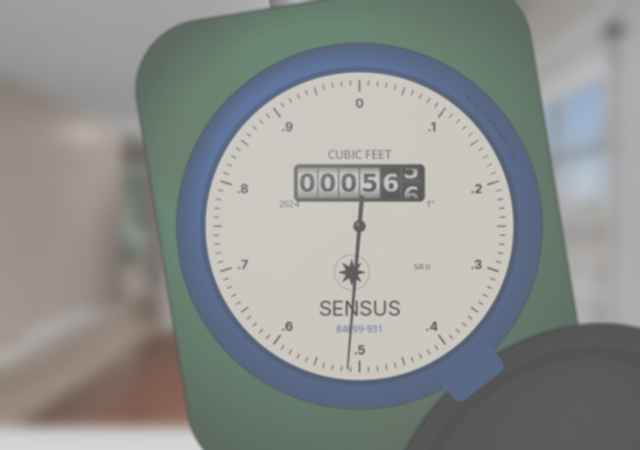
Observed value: 565.51 ft³
